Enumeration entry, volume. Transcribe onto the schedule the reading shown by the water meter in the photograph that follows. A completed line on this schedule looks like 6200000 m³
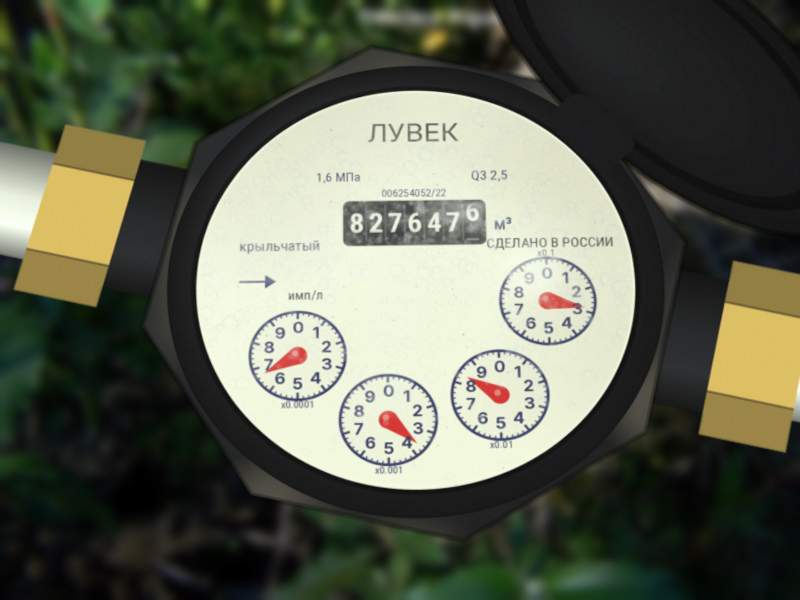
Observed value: 8276476.2836 m³
